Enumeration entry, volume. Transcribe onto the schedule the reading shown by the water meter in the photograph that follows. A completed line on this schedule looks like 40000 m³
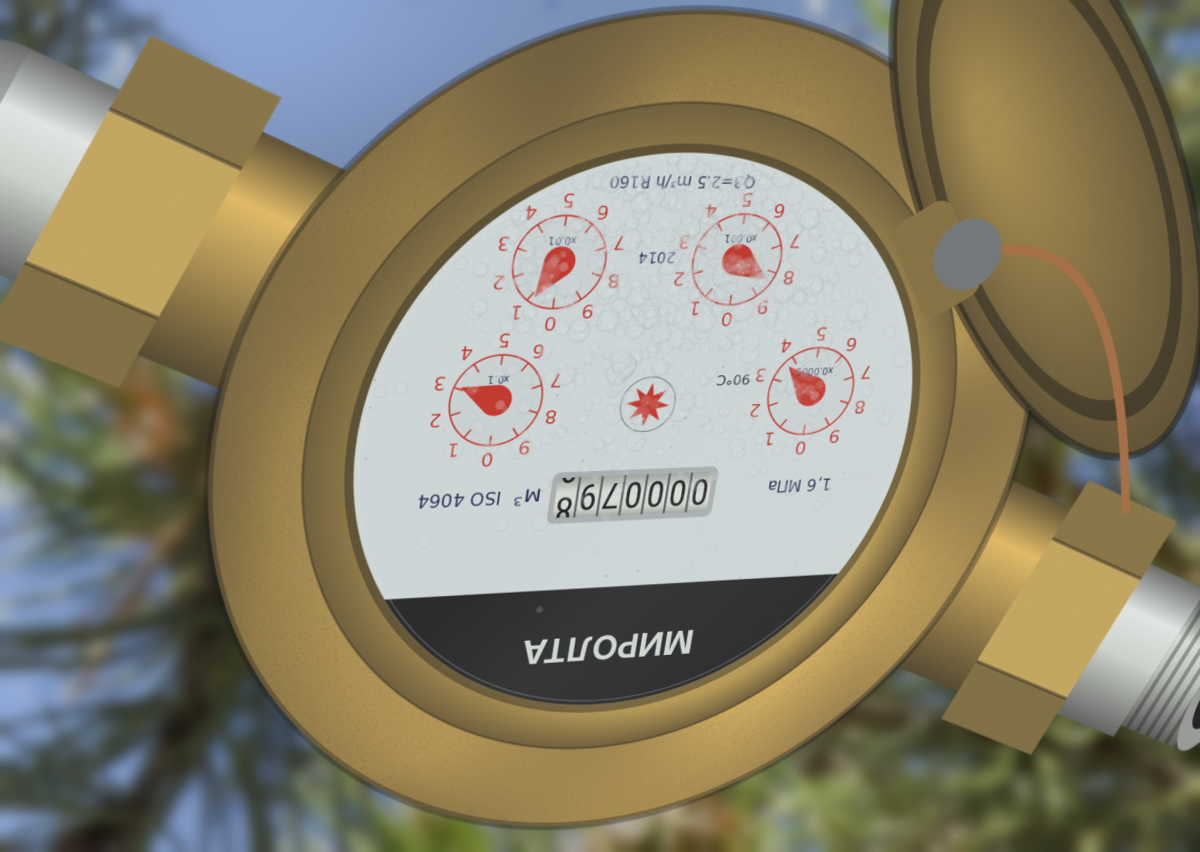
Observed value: 798.3083 m³
